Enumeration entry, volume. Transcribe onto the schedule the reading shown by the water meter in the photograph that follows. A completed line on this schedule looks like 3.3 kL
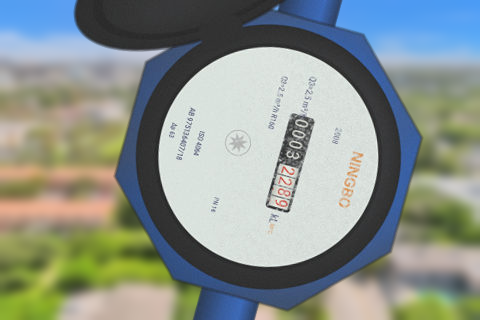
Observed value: 3.2289 kL
